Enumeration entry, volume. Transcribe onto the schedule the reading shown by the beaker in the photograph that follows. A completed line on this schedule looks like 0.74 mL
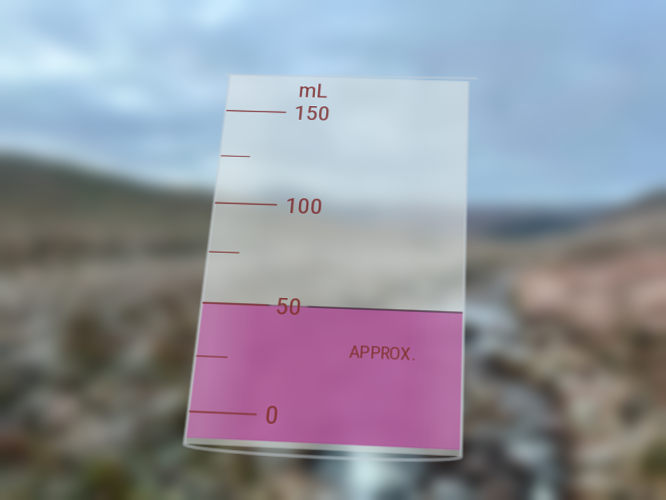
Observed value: 50 mL
